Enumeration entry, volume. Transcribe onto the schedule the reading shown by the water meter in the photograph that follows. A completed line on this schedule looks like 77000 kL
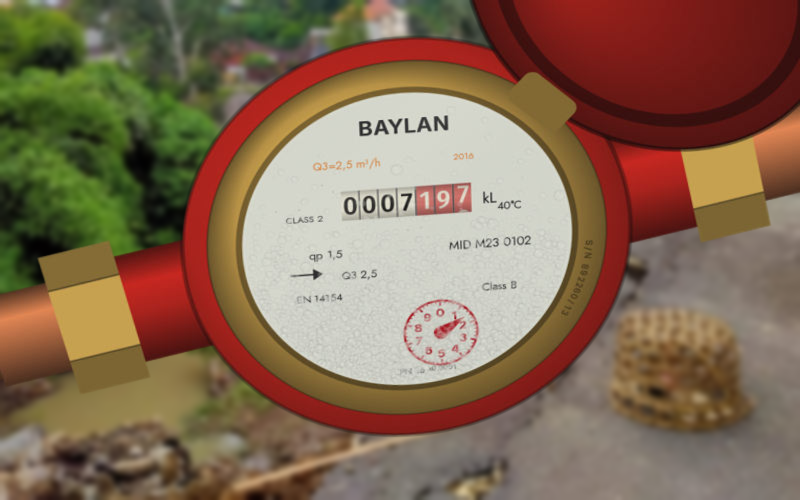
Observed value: 7.1971 kL
